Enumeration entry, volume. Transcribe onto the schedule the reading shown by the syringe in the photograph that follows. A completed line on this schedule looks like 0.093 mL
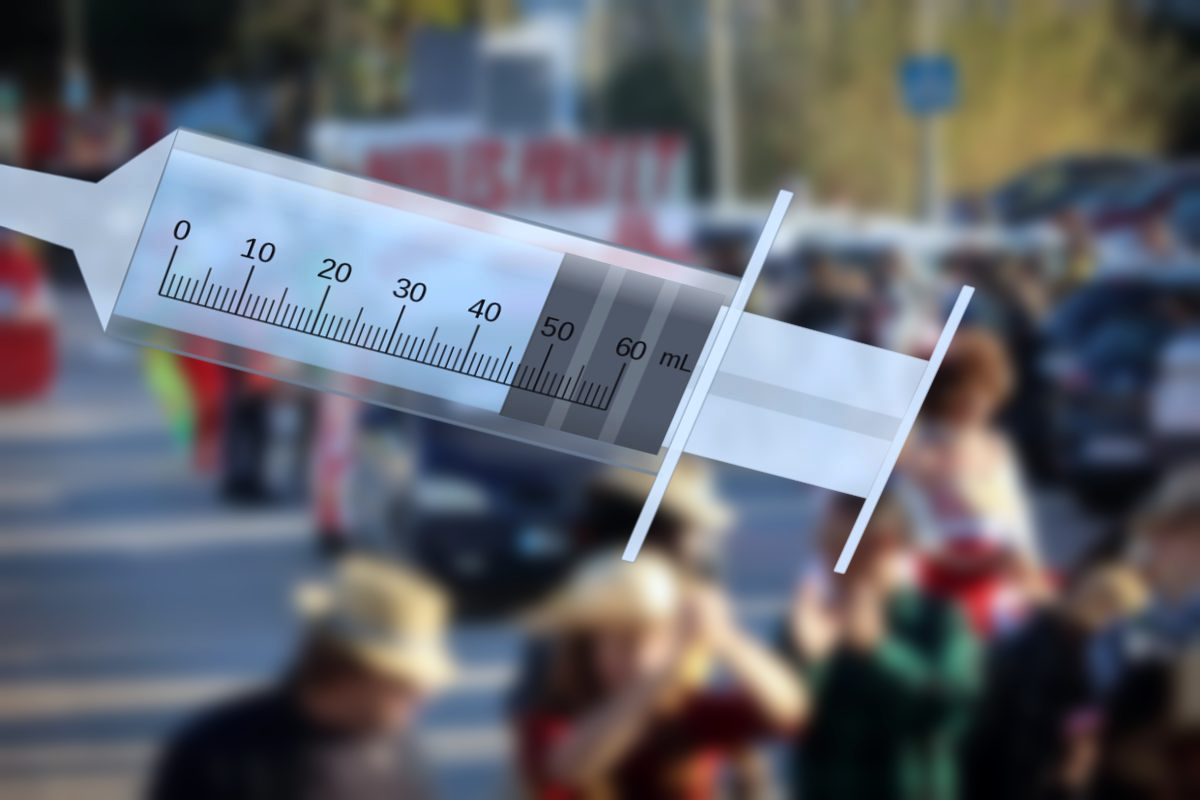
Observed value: 47 mL
